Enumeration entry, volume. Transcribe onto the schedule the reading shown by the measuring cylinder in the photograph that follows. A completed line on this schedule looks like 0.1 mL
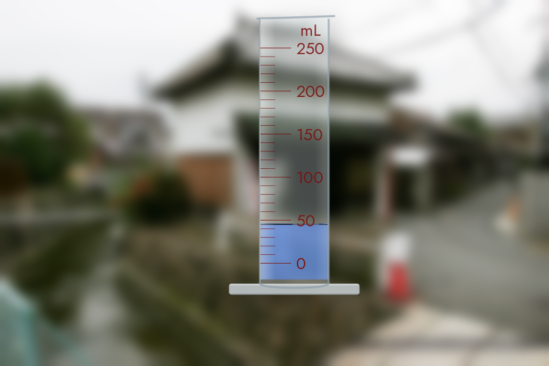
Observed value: 45 mL
